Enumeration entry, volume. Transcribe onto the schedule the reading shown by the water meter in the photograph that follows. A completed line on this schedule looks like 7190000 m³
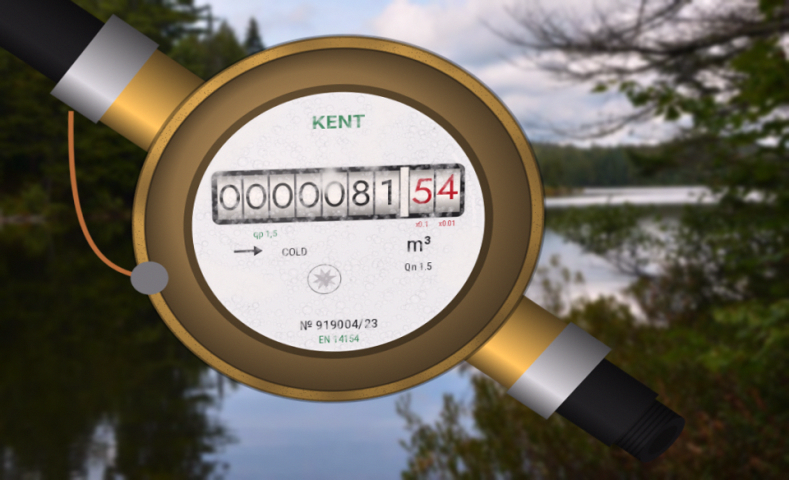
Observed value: 81.54 m³
